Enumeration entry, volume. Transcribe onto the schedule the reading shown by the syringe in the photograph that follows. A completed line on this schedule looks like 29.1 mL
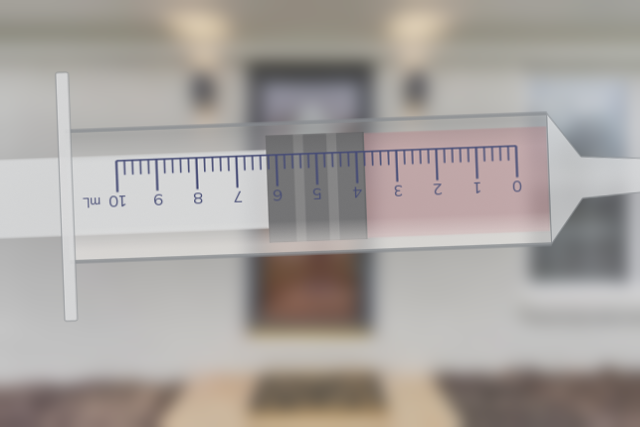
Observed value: 3.8 mL
